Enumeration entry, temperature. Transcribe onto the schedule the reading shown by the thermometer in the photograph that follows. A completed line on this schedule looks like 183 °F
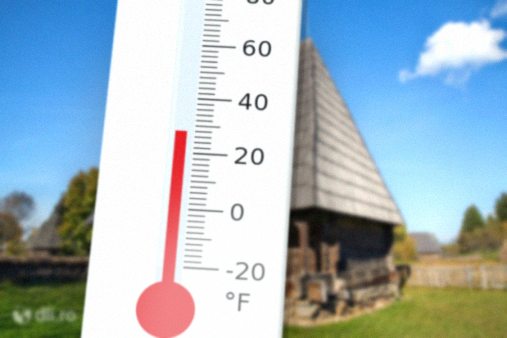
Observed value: 28 °F
